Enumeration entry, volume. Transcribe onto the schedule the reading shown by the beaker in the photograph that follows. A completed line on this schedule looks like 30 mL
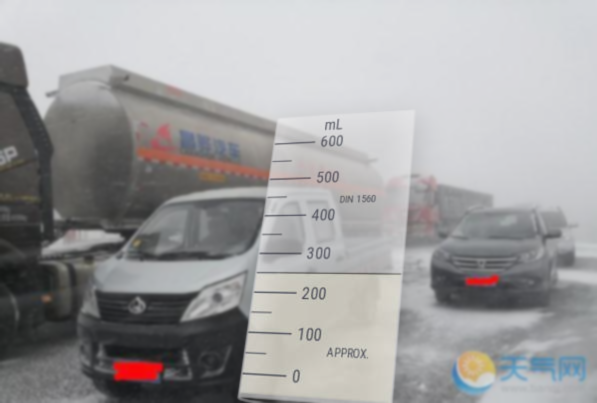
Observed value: 250 mL
